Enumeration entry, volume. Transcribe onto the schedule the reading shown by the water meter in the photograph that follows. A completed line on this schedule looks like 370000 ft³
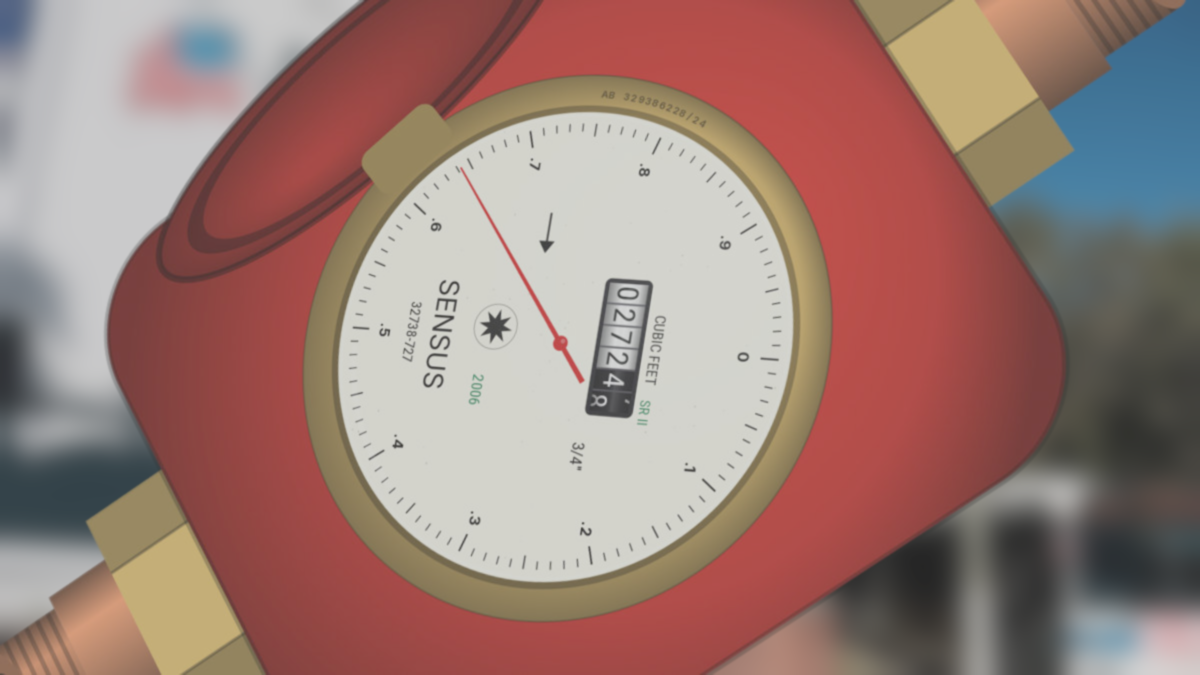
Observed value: 27247.64 ft³
